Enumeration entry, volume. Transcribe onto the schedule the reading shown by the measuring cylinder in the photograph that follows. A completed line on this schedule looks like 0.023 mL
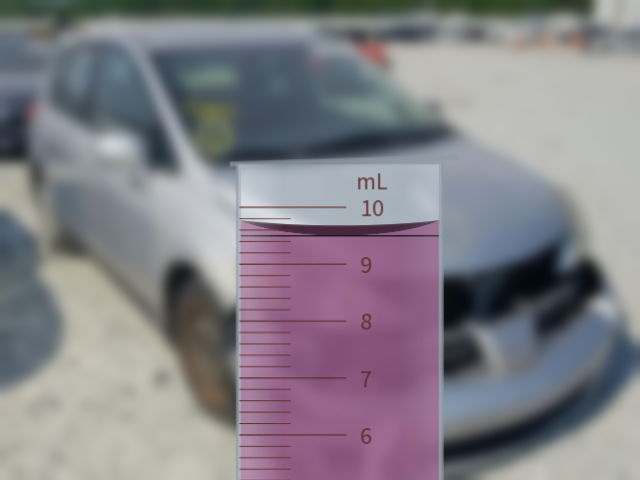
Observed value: 9.5 mL
